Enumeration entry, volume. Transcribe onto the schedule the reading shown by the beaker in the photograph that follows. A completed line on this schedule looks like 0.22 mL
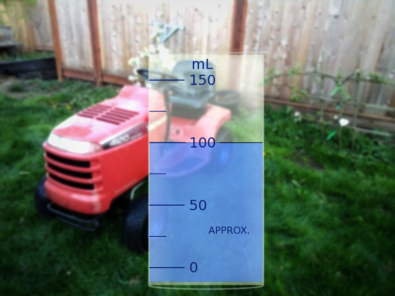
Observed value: 100 mL
